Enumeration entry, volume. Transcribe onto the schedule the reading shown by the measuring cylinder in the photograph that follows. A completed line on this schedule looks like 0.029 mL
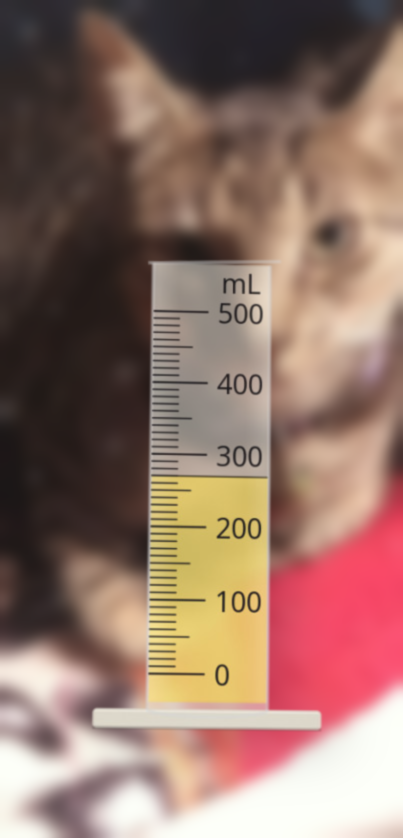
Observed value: 270 mL
